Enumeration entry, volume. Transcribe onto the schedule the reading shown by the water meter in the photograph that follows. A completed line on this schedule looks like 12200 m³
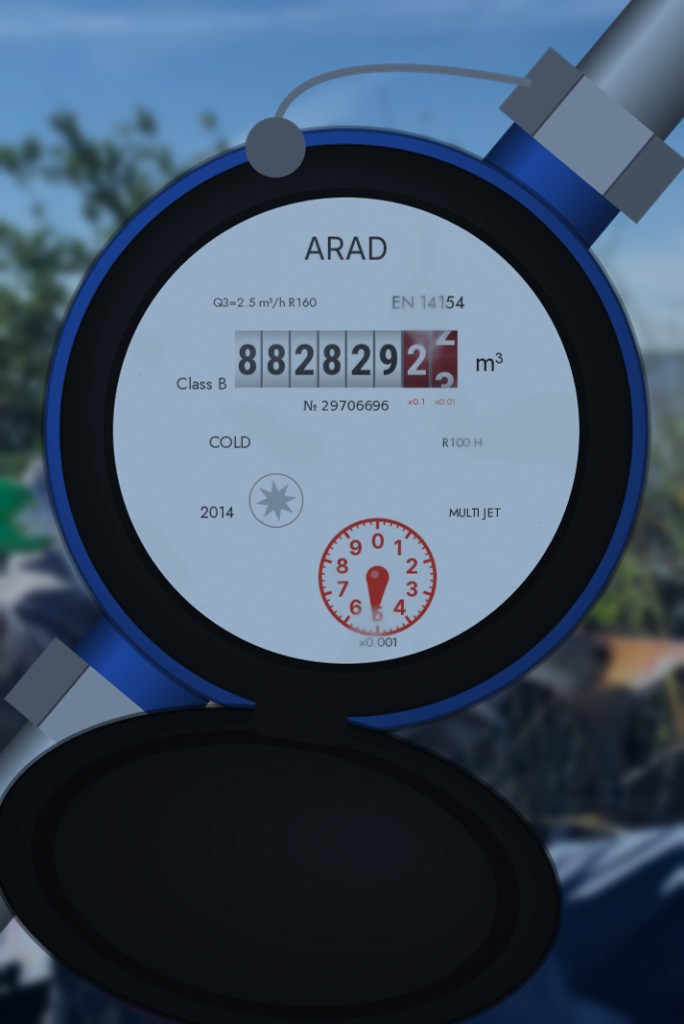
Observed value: 882829.225 m³
